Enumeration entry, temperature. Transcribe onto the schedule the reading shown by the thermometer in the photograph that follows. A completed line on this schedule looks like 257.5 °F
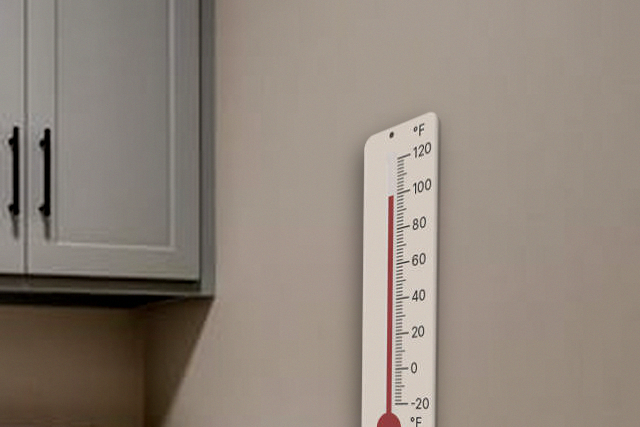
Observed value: 100 °F
